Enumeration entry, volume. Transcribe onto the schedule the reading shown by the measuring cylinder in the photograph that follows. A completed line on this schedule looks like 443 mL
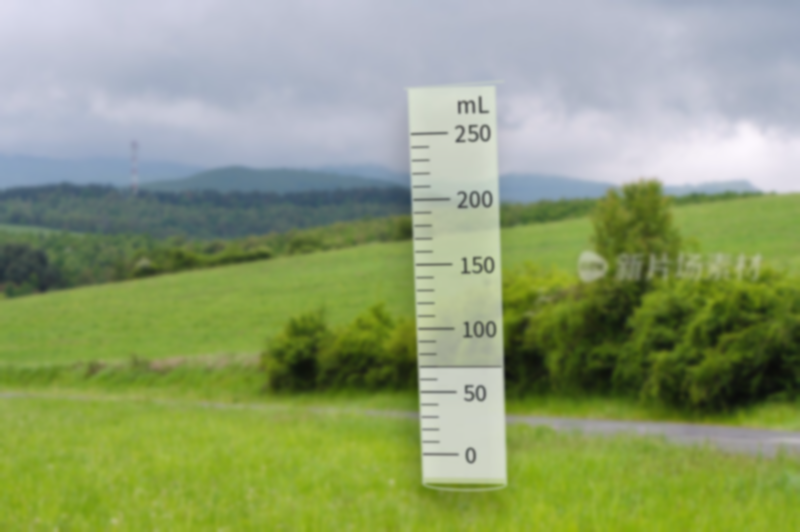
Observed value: 70 mL
